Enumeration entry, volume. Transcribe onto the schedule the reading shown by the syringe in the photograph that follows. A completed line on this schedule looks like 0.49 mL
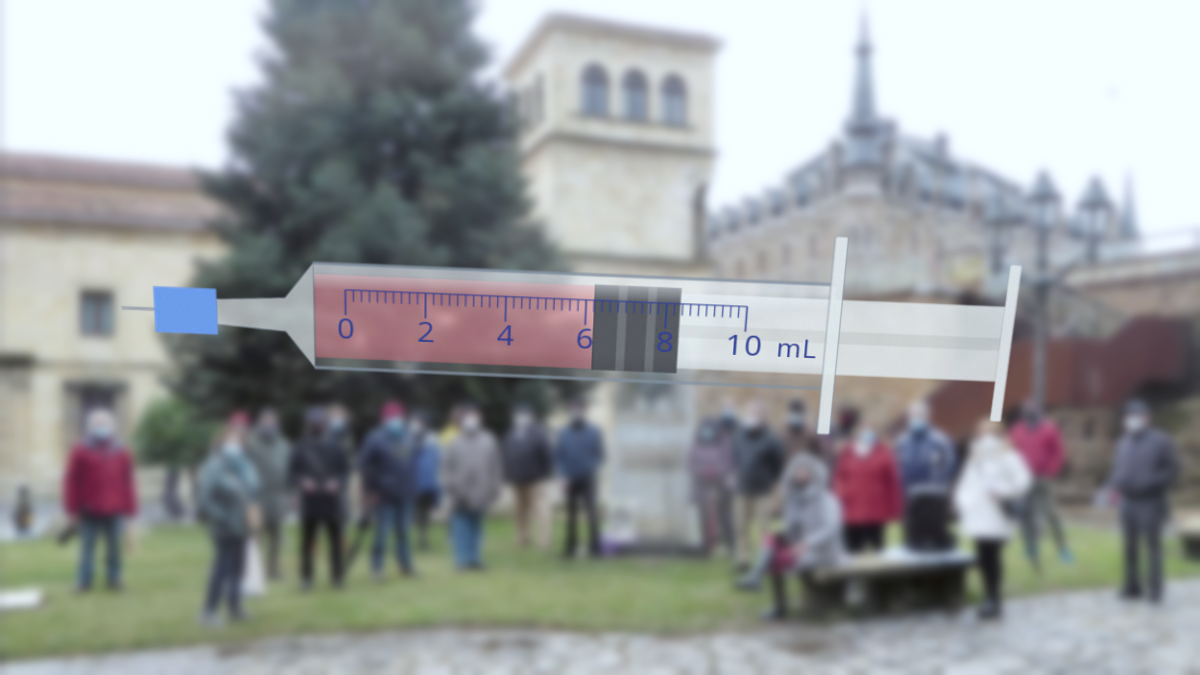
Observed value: 6.2 mL
